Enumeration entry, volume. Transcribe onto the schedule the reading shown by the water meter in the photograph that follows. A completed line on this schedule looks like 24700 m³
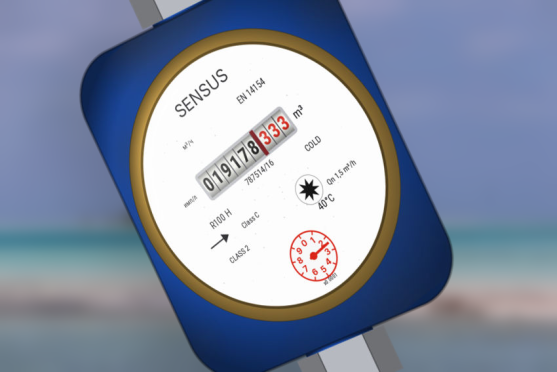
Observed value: 19178.3332 m³
